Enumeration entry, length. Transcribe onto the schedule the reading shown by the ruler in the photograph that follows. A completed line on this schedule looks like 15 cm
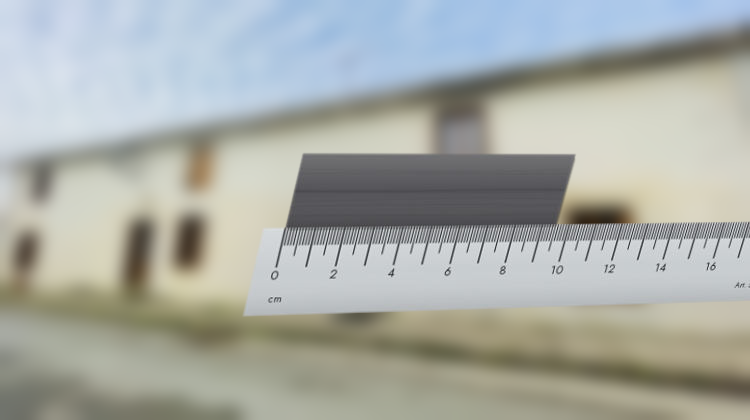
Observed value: 9.5 cm
